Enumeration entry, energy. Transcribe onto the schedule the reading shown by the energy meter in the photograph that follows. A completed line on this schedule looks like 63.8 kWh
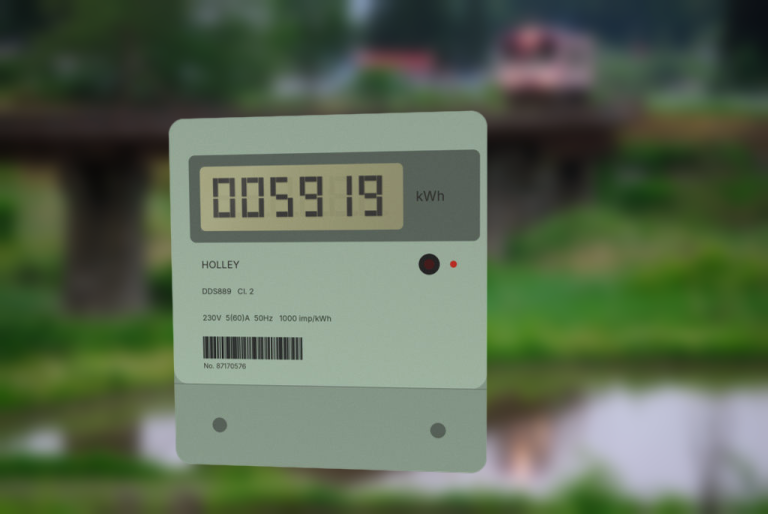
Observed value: 5919 kWh
